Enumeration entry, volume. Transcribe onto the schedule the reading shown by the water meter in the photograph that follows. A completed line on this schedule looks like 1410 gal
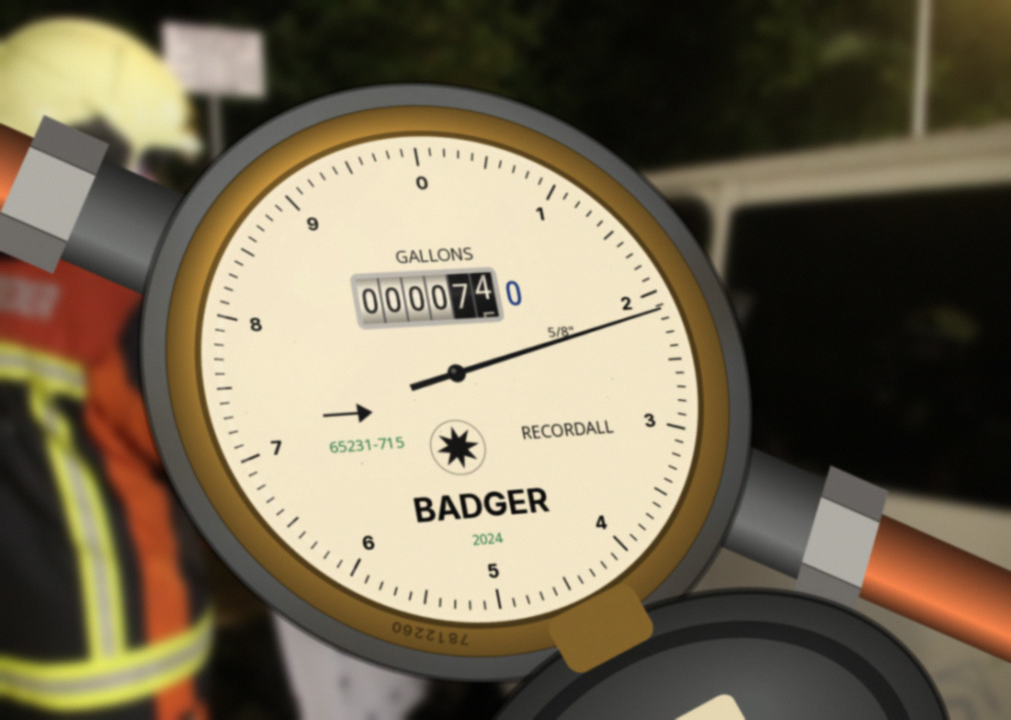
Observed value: 742.1 gal
